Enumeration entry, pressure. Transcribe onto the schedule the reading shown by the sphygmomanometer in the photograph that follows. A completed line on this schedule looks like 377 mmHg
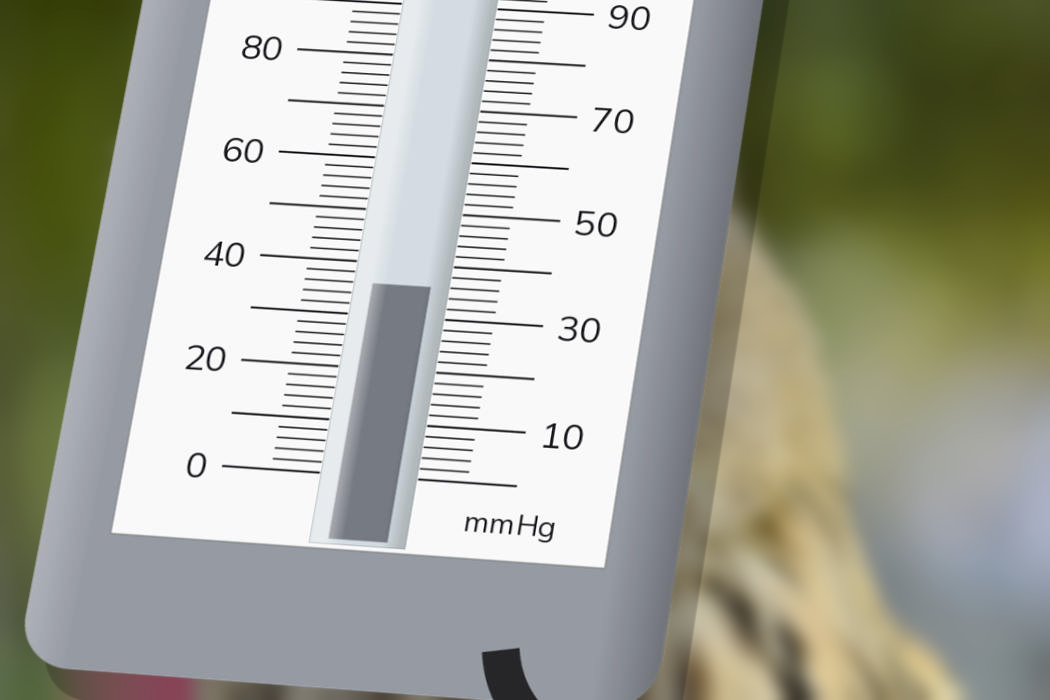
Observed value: 36 mmHg
